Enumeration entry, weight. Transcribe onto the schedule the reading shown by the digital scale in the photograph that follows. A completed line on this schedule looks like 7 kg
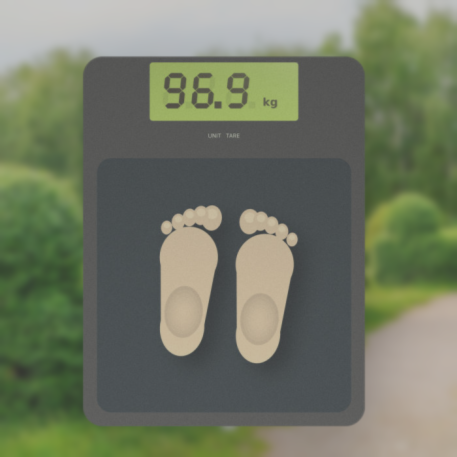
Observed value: 96.9 kg
